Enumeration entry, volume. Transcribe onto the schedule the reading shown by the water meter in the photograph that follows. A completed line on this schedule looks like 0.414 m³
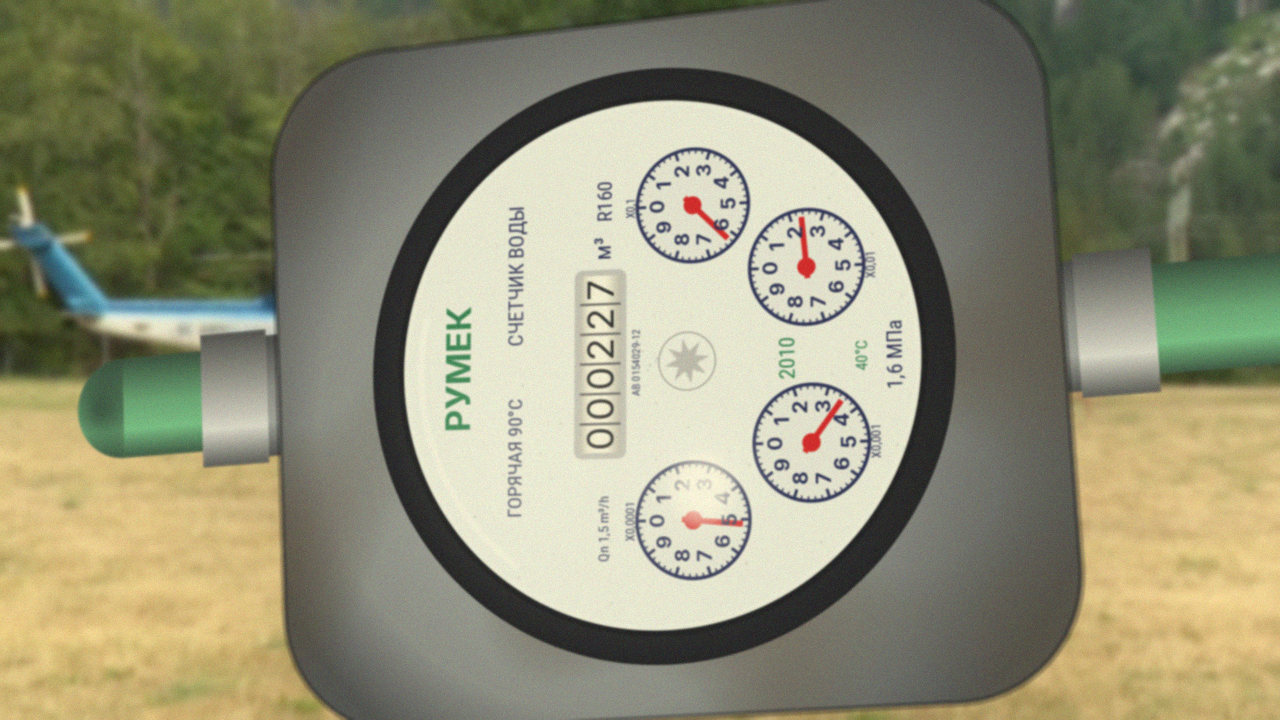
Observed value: 227.6235 m³
